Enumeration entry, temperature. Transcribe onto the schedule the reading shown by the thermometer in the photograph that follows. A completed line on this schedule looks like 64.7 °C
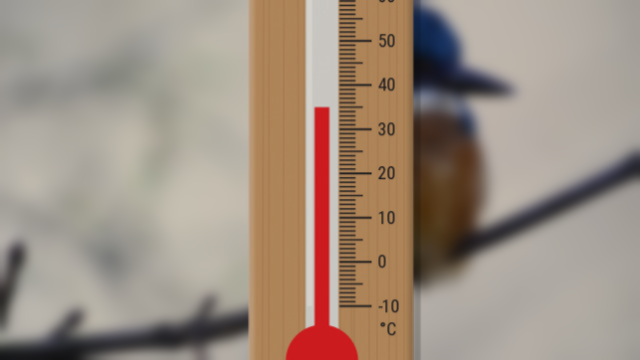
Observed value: 35 °C
